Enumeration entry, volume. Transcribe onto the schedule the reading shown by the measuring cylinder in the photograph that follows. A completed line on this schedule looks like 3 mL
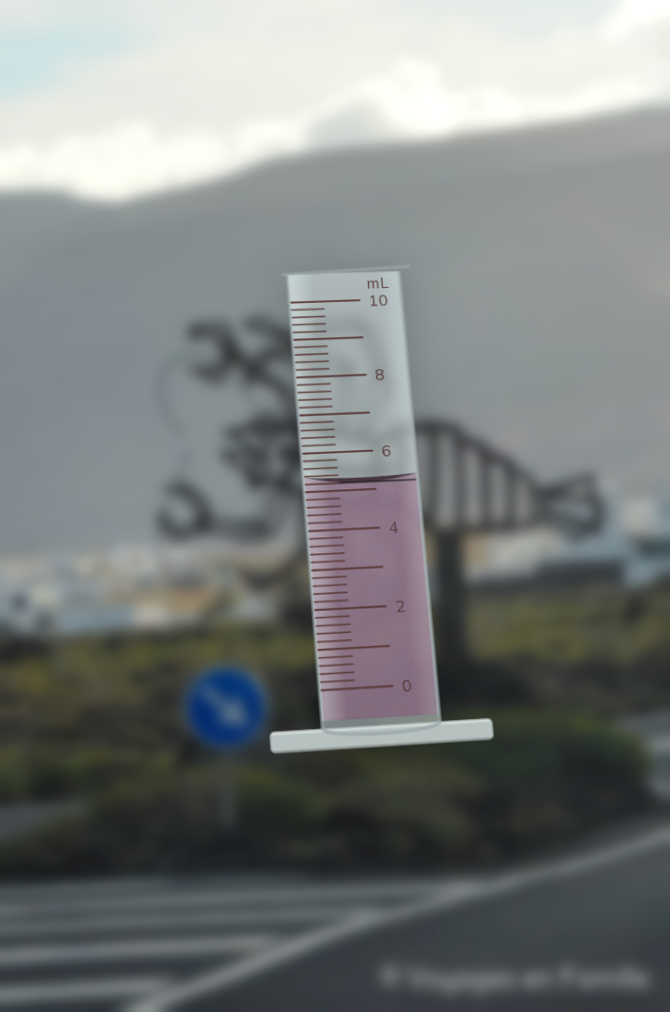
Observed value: 5.2 mL
